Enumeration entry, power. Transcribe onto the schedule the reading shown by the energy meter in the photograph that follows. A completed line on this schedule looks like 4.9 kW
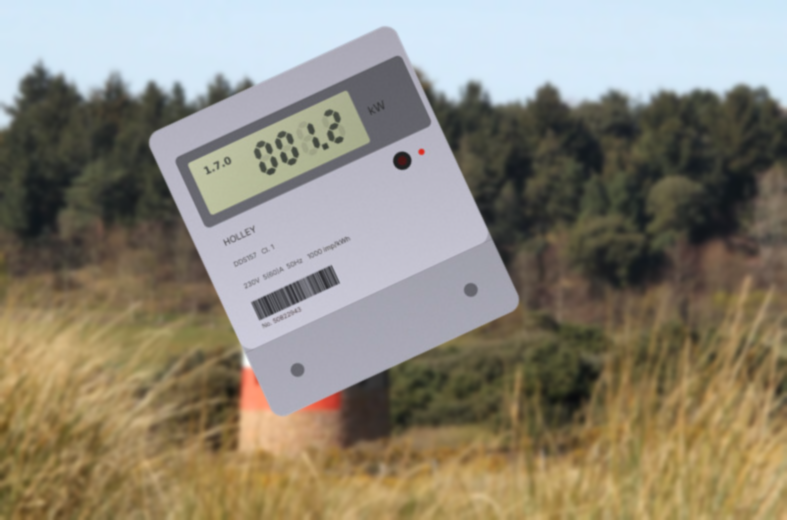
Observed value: 1.2 kW
